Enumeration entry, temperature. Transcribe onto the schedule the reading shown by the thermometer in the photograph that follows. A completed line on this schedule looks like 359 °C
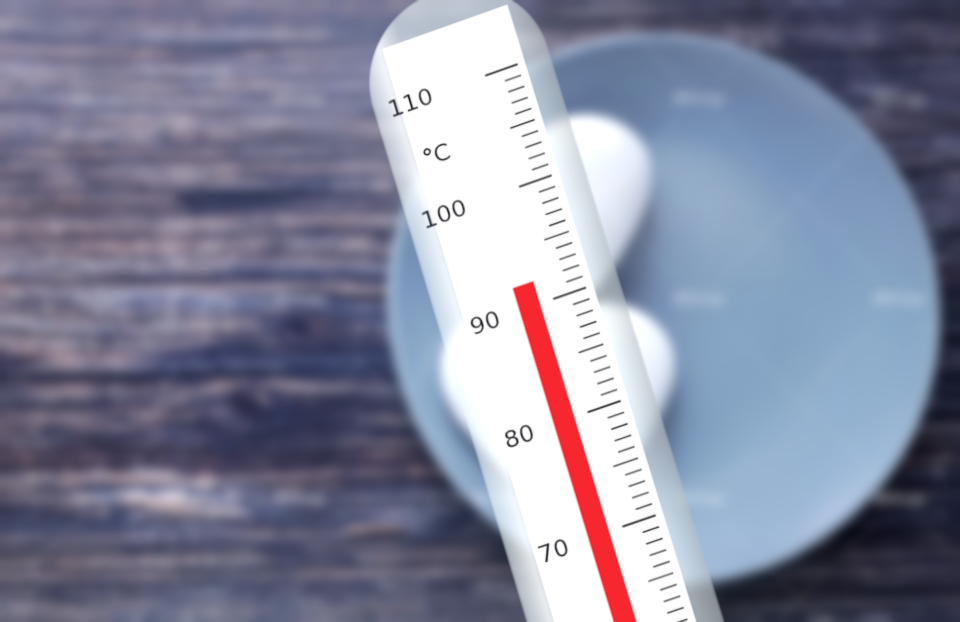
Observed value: 92 °C
